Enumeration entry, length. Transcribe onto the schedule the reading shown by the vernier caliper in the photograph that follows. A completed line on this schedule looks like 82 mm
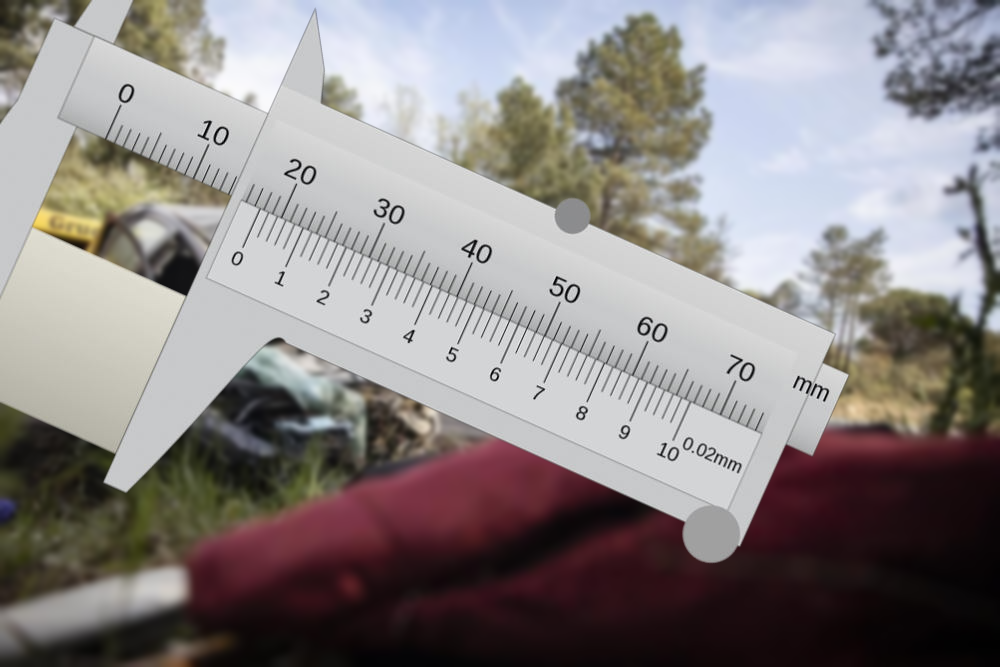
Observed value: 17.6 mm
